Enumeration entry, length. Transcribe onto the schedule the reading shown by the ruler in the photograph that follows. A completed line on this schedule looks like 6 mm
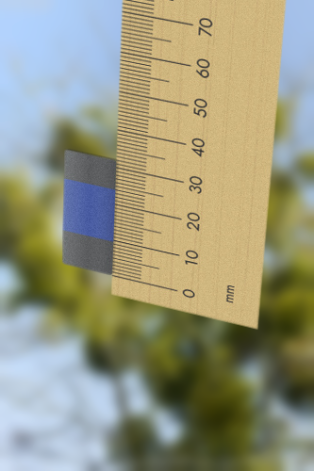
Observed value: 32 mm
